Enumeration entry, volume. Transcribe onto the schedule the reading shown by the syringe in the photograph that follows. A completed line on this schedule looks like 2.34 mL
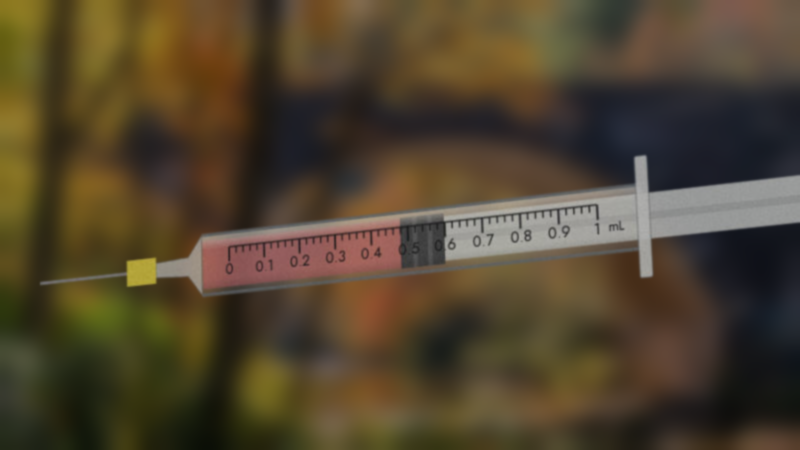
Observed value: 0.48 mL
